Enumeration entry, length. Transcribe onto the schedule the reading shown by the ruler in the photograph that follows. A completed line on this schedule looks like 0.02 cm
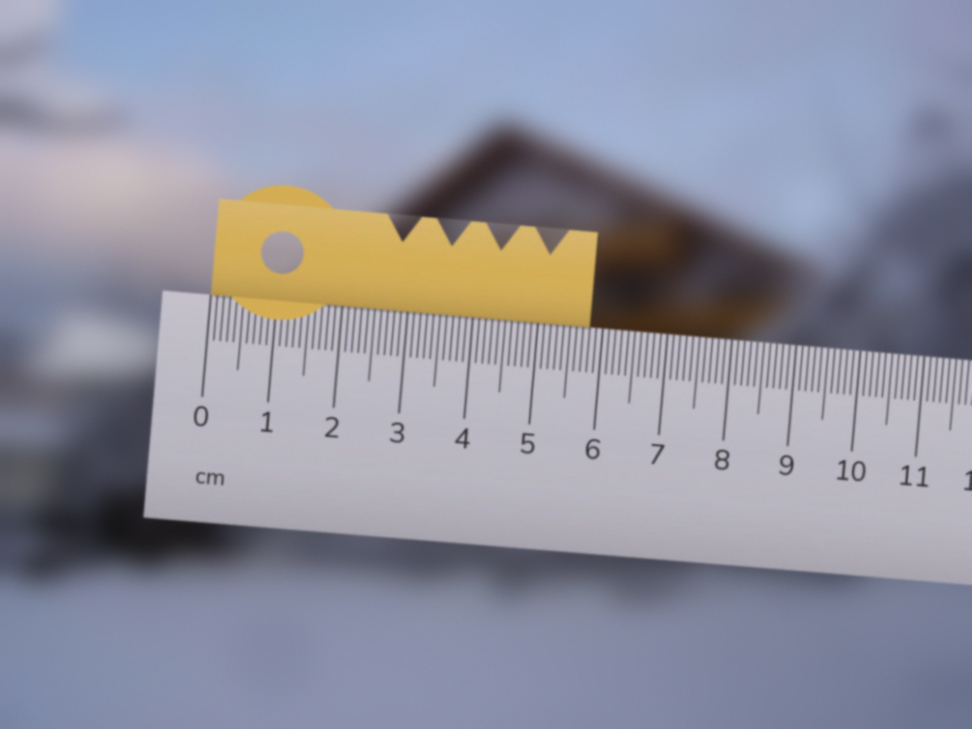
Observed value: 5.8 cm
